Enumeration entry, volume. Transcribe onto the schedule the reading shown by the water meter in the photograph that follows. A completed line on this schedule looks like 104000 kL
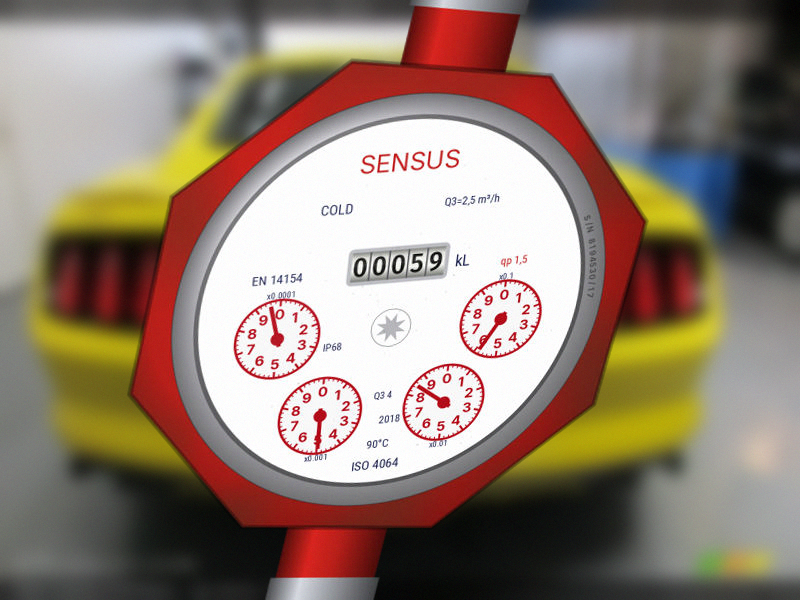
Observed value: 59.5849 kL
